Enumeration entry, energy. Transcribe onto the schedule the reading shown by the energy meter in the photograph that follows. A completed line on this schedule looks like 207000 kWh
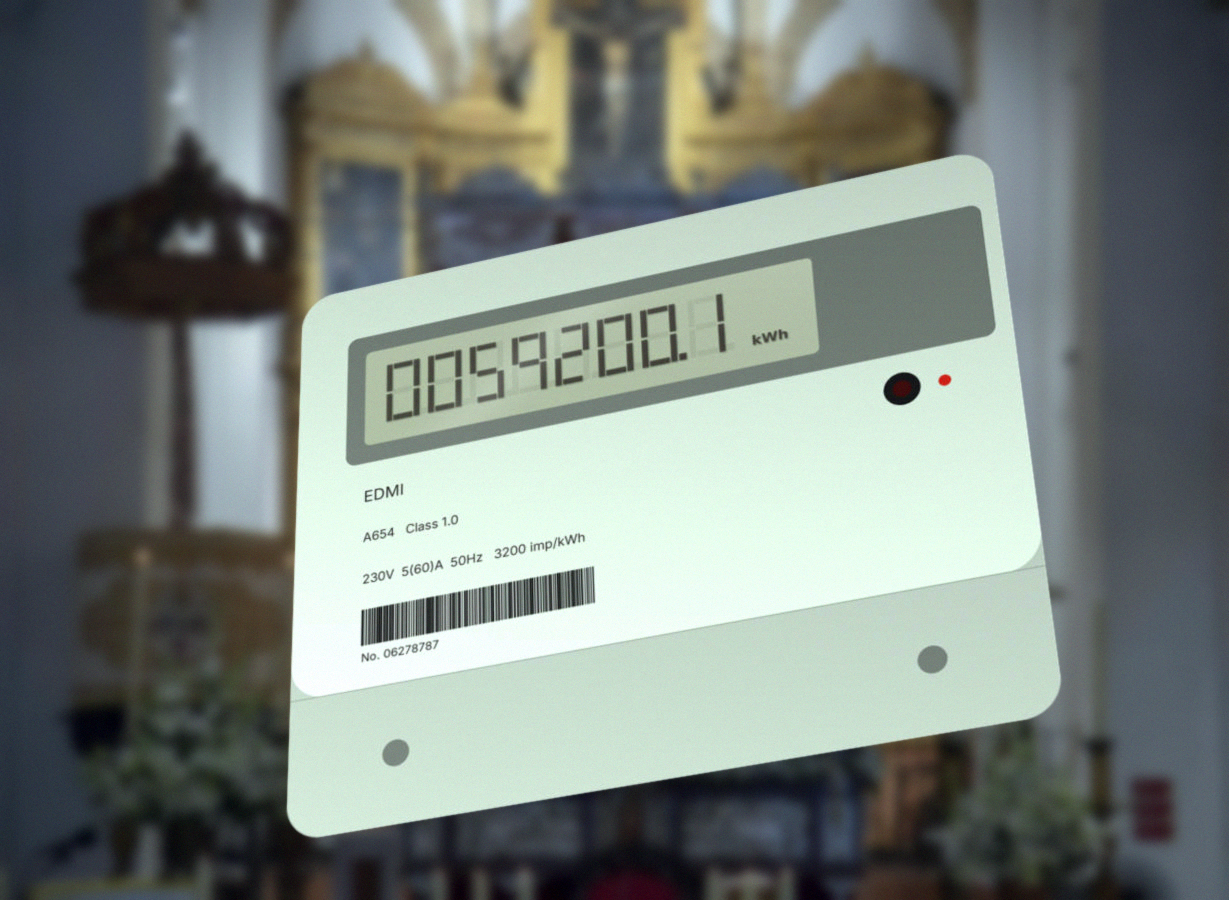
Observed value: 59200.1 kWh
